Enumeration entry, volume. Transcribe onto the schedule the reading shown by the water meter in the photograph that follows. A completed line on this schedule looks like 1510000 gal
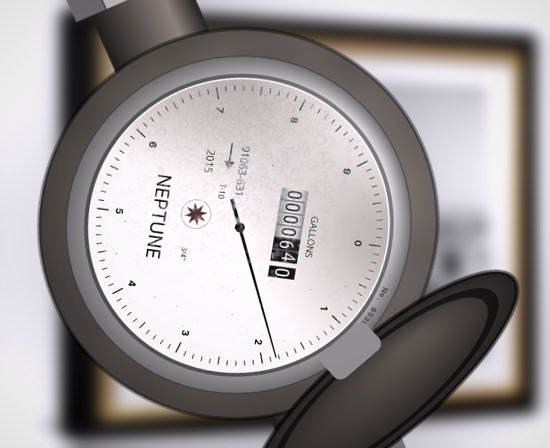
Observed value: 641.8 gal
